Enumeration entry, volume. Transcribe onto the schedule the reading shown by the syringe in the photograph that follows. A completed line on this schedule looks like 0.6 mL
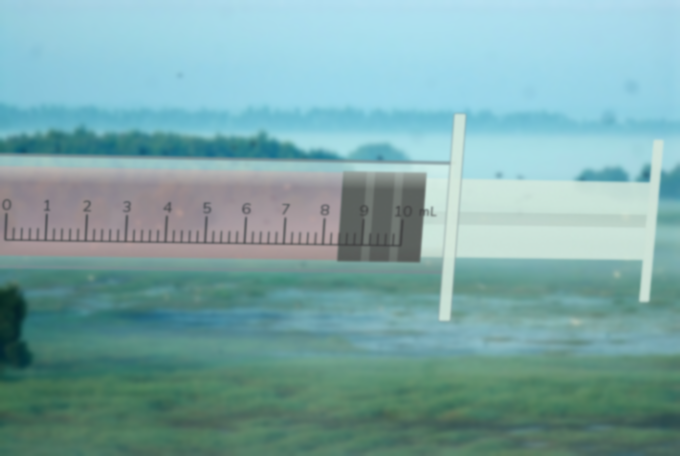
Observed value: 8.4 mL
